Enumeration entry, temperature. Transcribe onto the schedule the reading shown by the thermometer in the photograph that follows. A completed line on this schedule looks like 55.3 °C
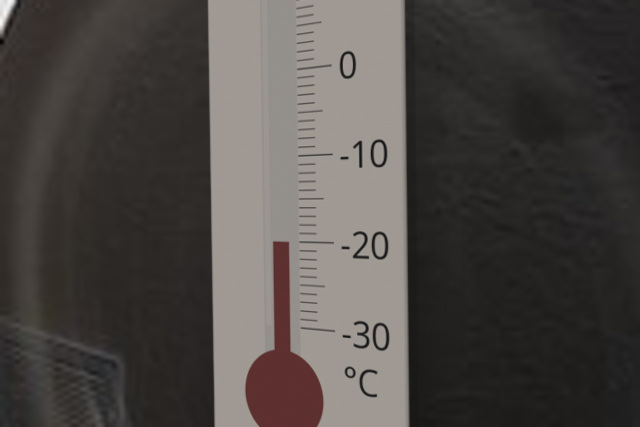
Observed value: -20 °C
